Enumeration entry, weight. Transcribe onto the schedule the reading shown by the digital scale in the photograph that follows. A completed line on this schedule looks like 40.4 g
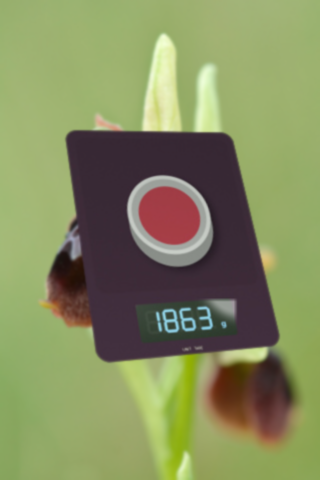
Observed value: 1863 g
